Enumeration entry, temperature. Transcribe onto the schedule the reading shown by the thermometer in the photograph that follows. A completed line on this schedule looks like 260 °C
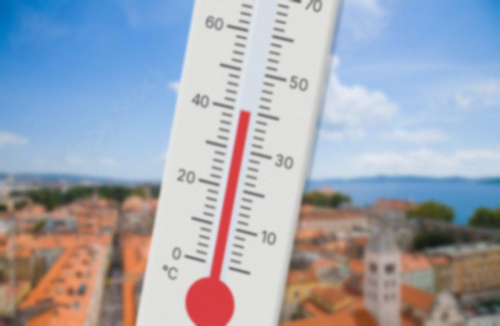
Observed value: 40 °C
